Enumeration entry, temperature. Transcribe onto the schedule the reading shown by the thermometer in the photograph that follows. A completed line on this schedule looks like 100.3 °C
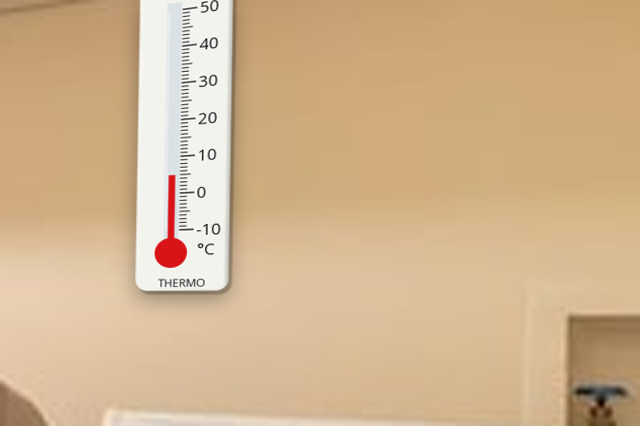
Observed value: 5 °C
